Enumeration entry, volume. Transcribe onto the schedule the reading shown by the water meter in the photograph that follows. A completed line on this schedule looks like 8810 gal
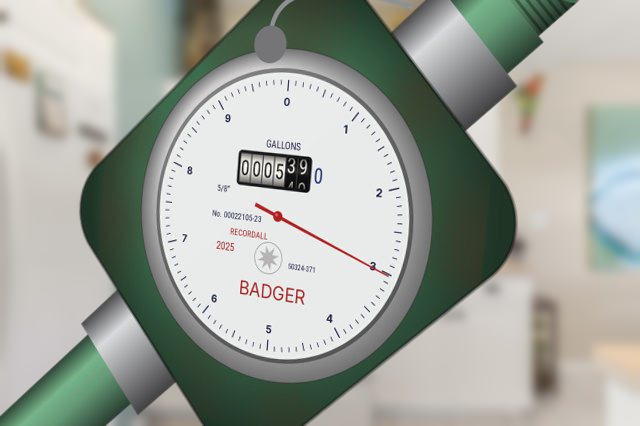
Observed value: 5393.0 gal
